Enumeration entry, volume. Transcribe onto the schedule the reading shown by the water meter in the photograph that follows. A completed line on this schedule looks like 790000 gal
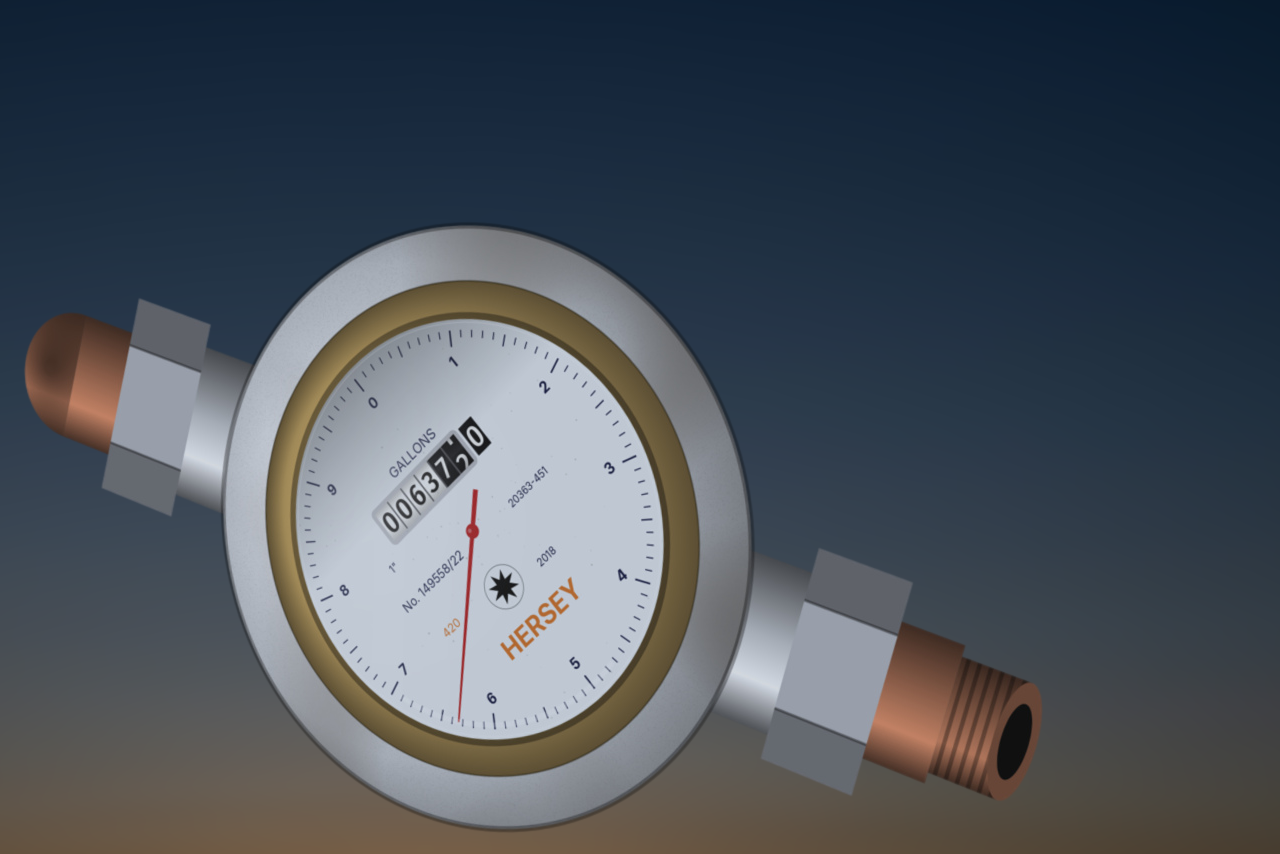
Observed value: 63716.3 gal
